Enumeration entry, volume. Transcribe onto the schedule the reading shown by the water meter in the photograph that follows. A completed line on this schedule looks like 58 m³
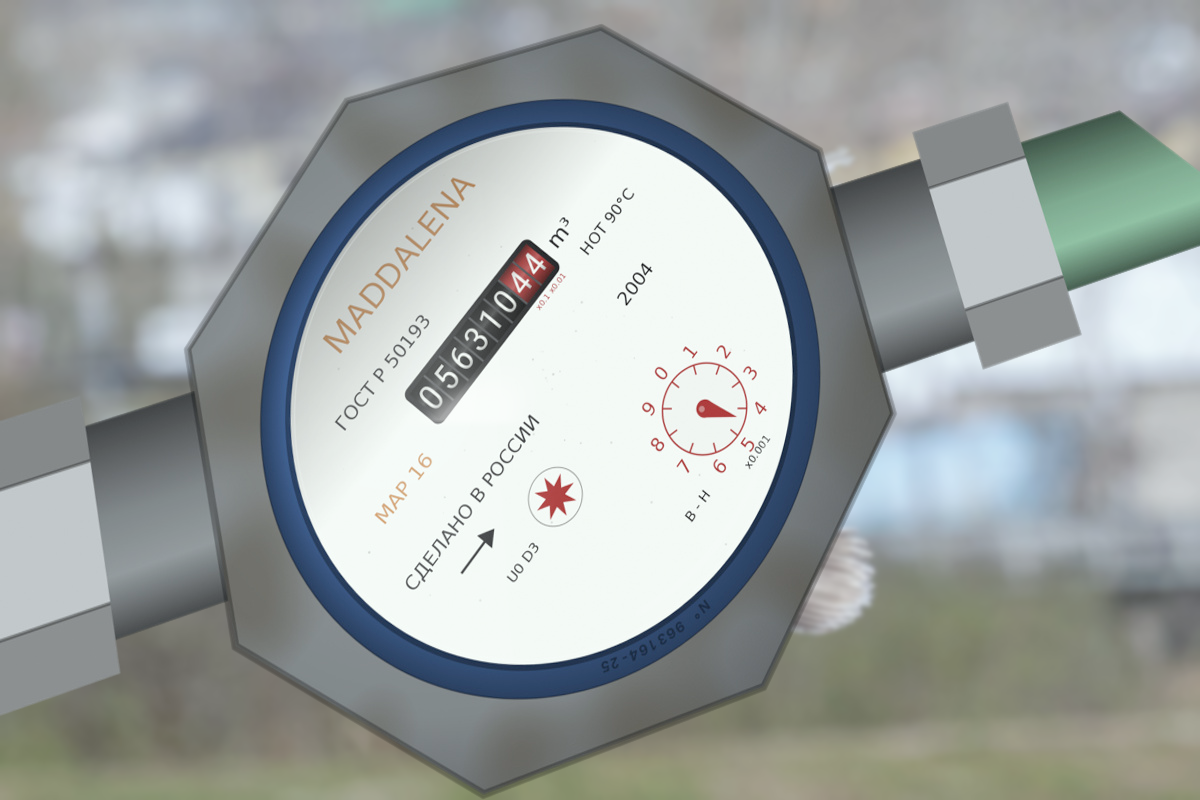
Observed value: 56310.444 m³
